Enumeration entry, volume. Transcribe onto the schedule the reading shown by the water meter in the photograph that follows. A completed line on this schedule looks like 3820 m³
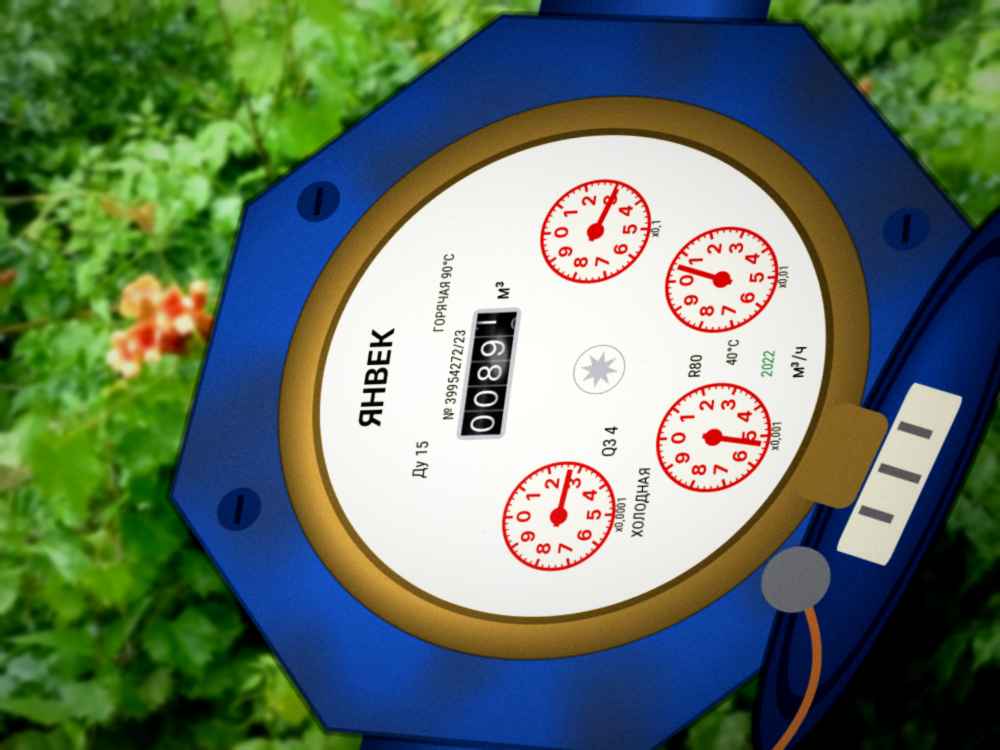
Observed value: 891.3052 m³
